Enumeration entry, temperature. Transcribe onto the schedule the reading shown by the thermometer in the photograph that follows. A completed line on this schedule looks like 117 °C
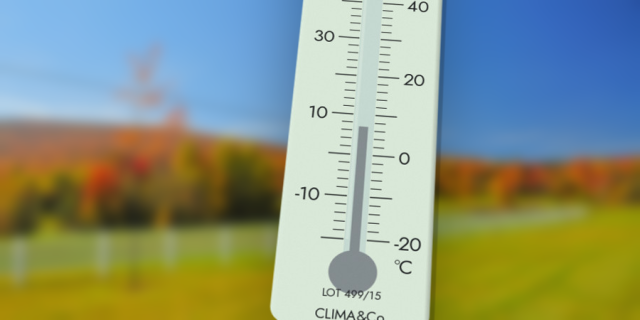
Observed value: 7 °C
